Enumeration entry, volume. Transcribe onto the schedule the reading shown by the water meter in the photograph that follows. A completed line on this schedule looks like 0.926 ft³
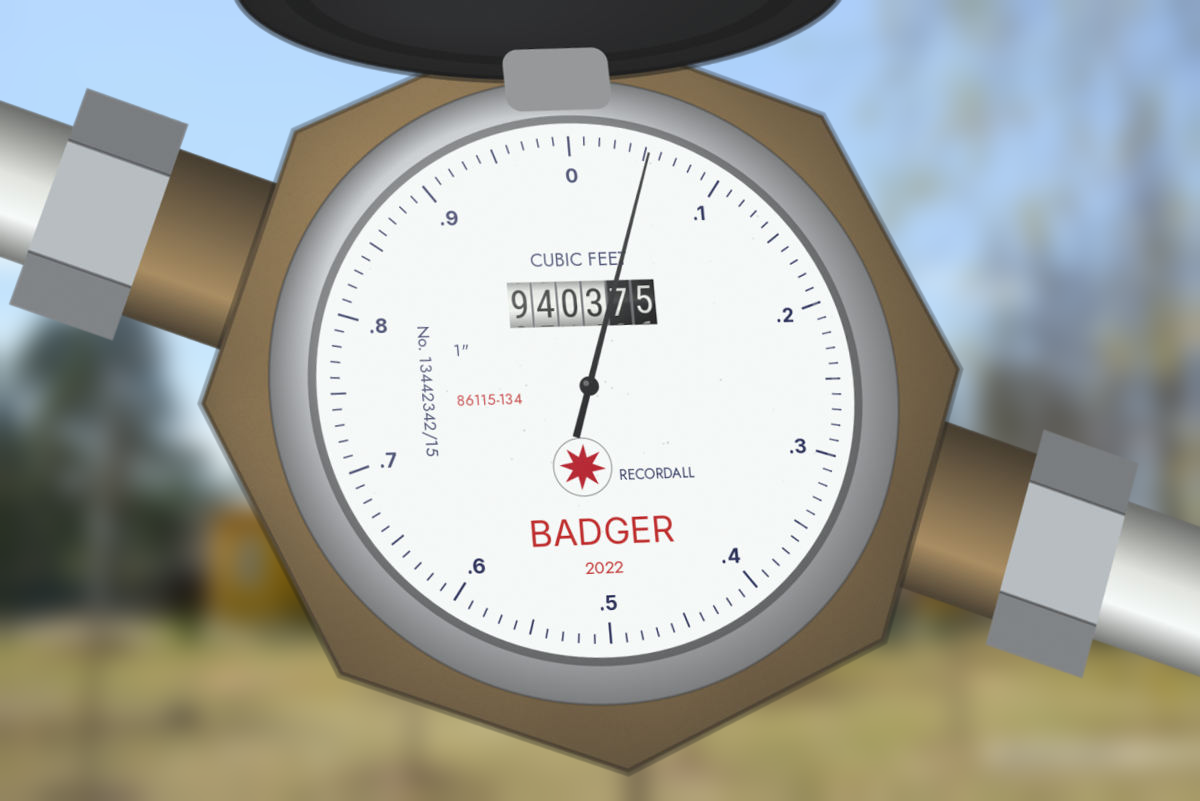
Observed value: 940375.05 ft³
